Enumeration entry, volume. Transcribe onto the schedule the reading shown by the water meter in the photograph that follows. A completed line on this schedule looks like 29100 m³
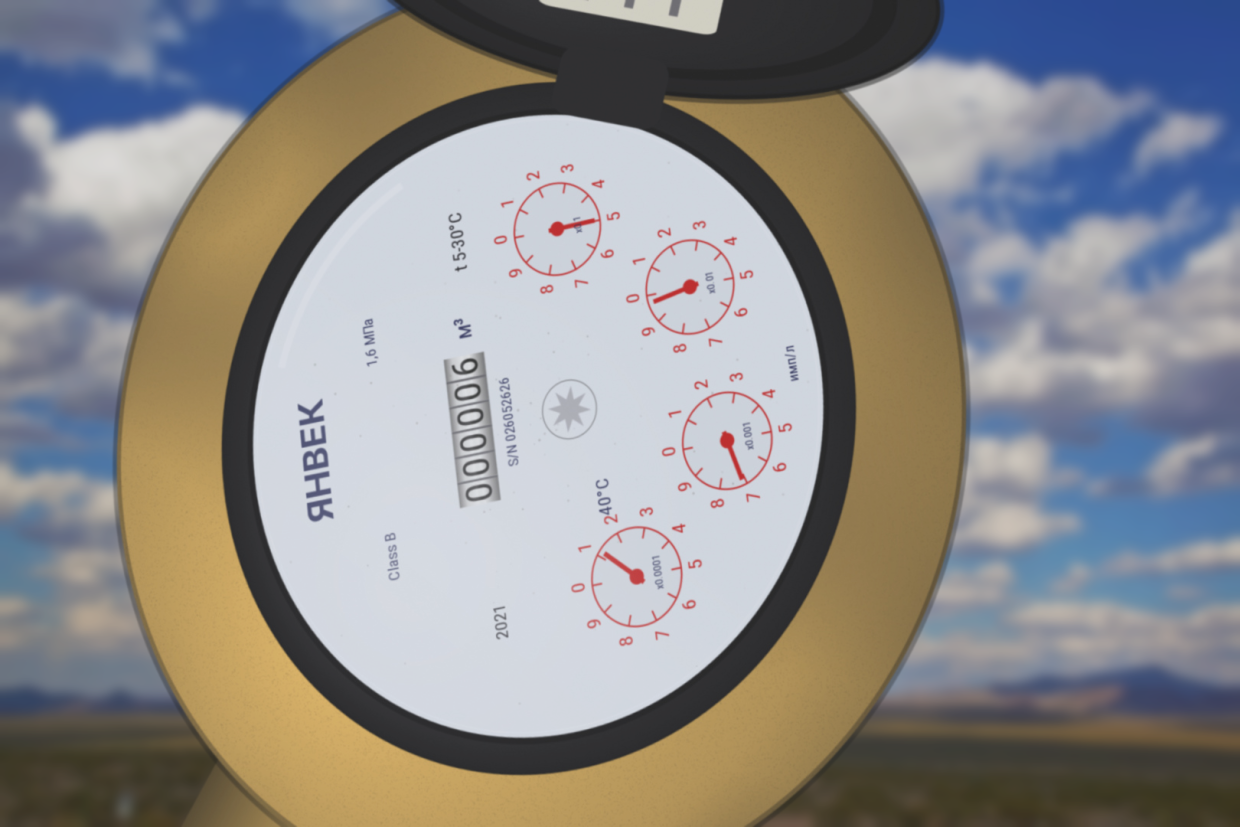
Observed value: 6.4971 m³
